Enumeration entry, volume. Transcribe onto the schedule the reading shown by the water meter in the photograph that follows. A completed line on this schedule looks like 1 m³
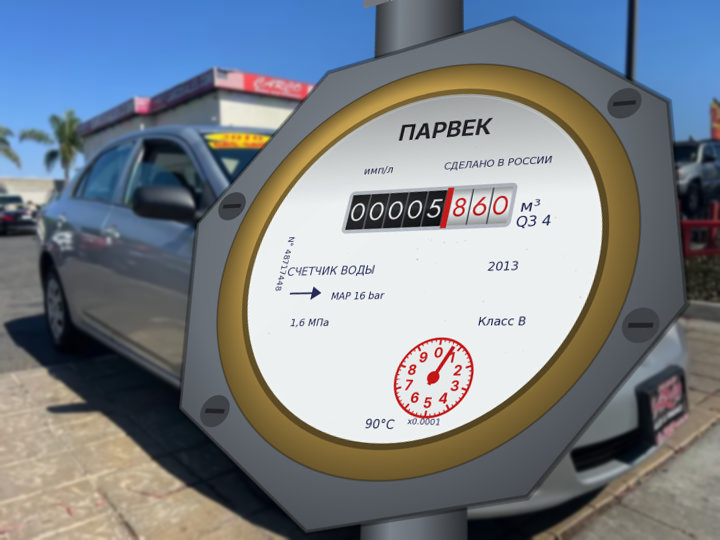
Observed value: 5.8600 m³
